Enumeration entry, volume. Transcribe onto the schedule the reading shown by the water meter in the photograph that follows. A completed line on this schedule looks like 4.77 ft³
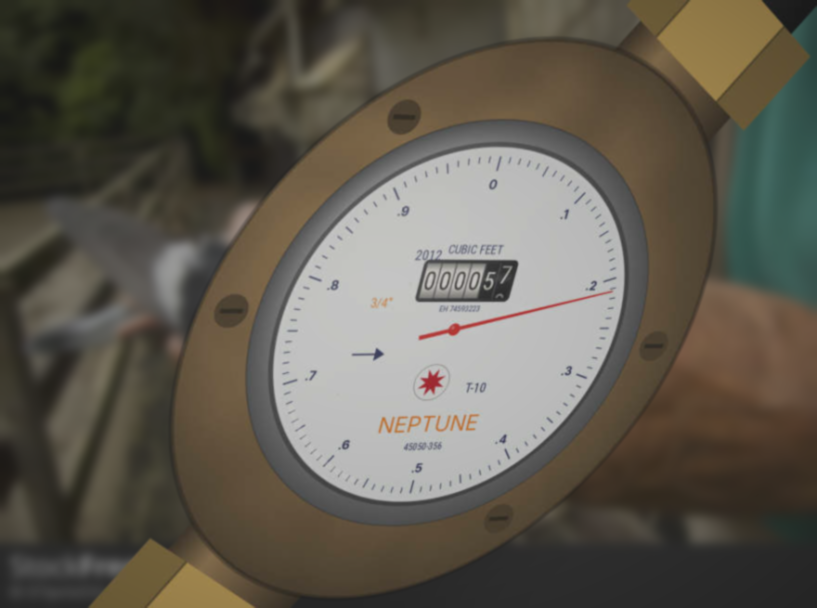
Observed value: 57.21 ft³
